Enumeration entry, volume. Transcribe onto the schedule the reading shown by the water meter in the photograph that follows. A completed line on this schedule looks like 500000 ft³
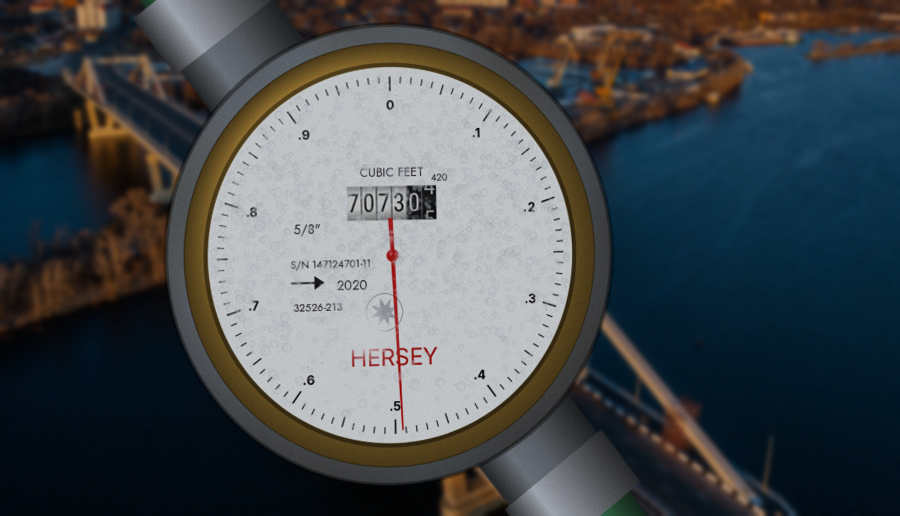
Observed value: 707304.49 ft³
